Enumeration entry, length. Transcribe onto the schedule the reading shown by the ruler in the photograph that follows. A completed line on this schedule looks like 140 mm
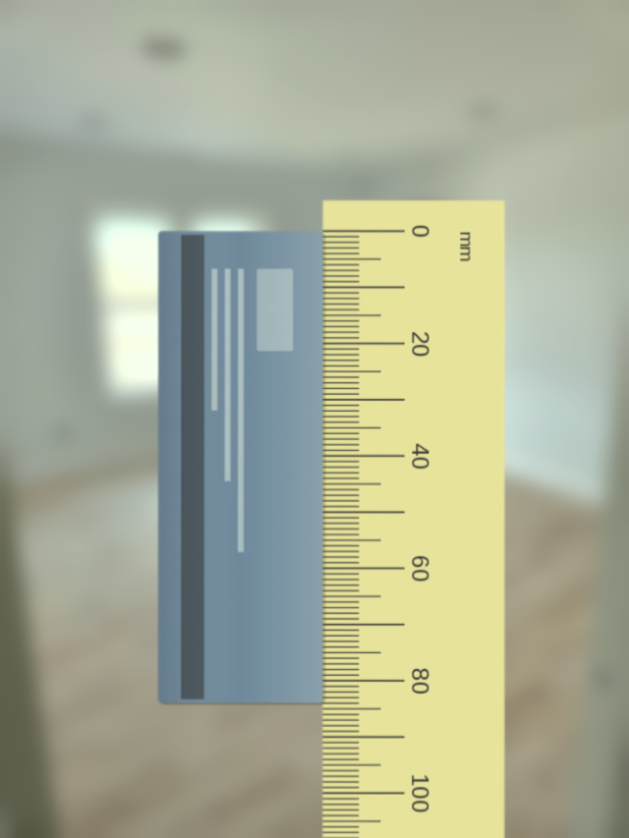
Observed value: 84 mm
